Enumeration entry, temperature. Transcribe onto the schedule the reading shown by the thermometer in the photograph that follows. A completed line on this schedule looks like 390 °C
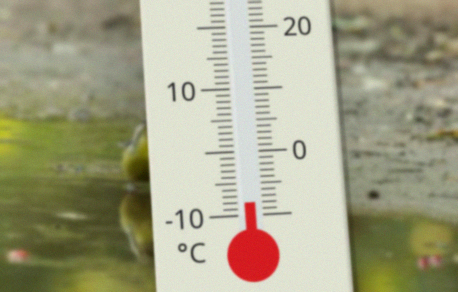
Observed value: -8 °C
